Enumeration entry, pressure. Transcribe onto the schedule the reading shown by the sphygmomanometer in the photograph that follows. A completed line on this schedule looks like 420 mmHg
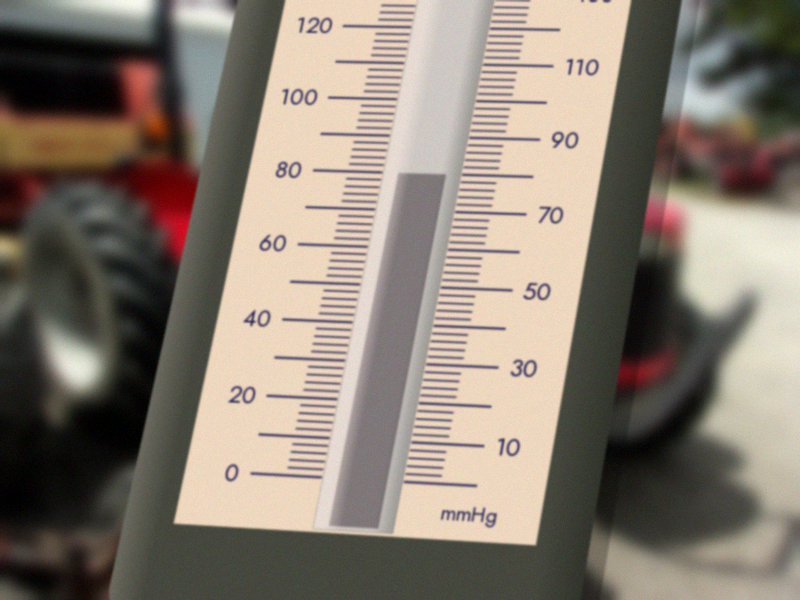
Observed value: 80 mmHg
